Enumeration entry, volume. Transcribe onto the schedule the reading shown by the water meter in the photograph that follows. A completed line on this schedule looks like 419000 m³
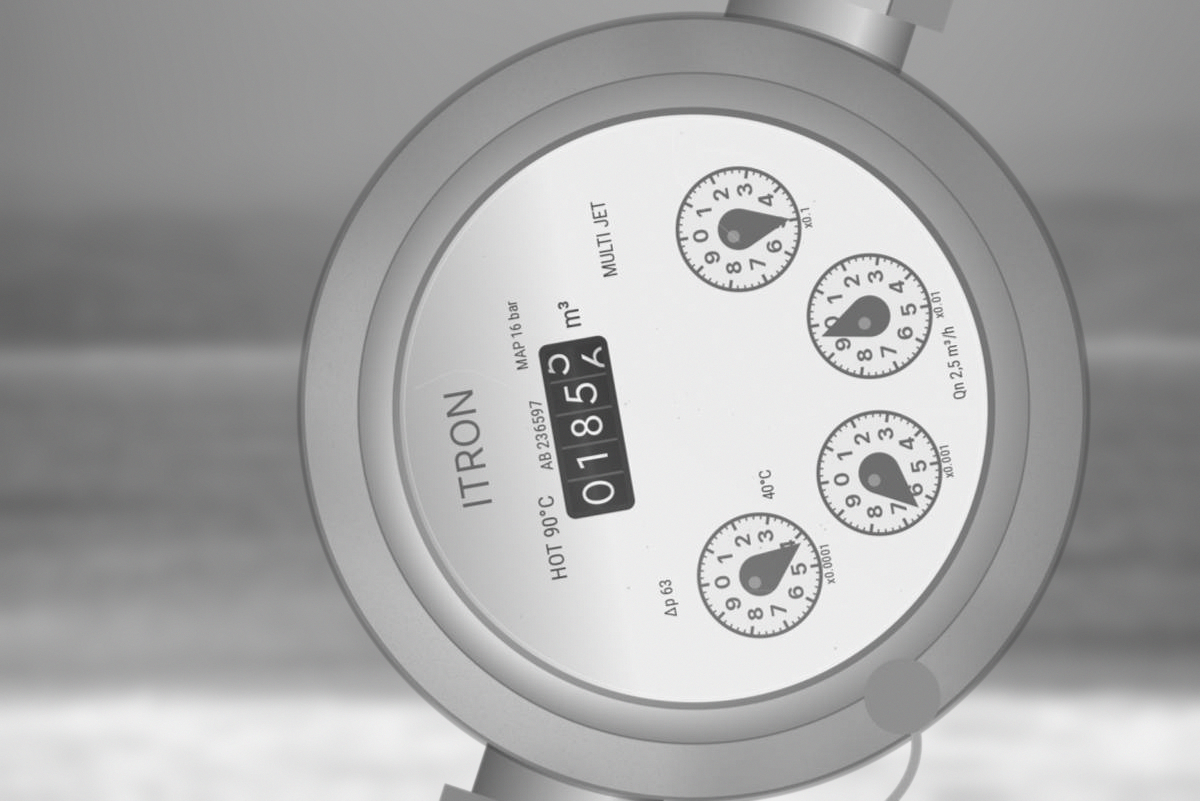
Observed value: 1855.4964 m³
